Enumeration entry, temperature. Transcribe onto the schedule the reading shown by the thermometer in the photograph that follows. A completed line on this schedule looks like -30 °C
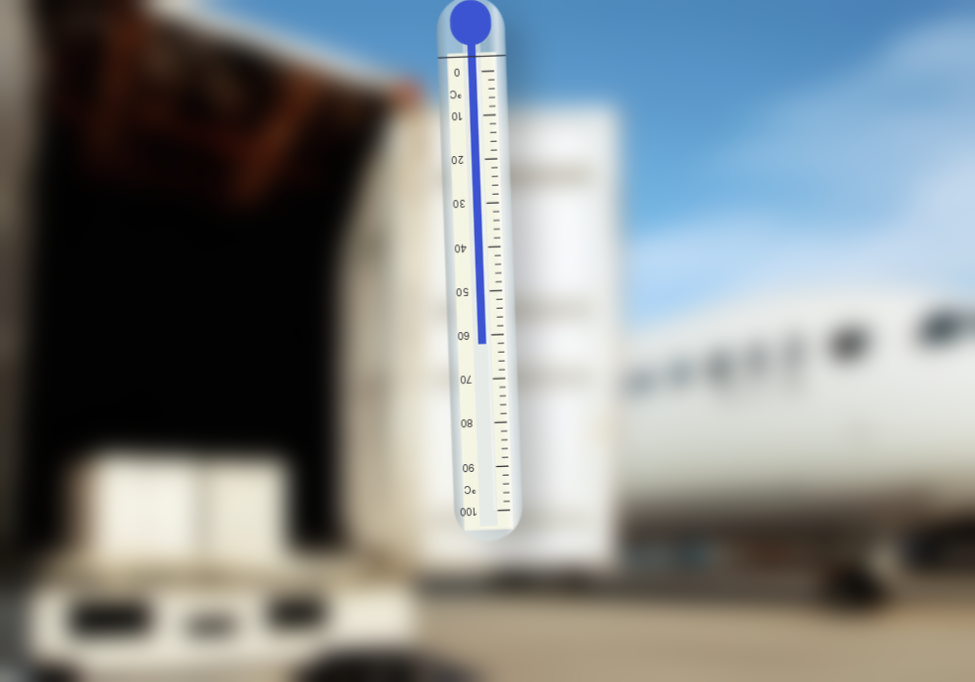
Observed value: 62 °C
